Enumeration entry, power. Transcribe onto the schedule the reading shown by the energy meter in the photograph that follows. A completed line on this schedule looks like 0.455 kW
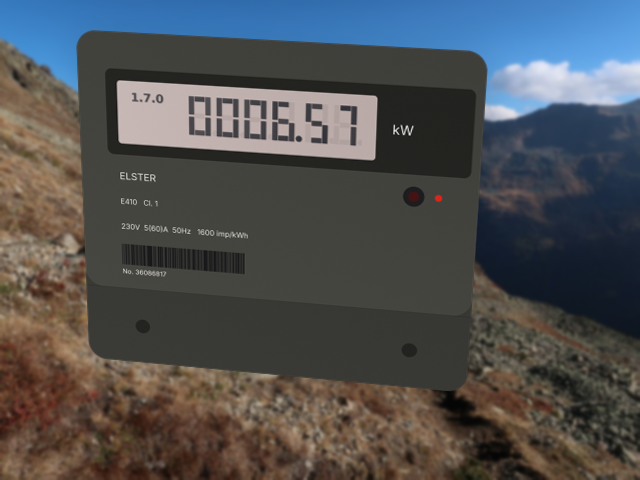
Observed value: 6.57 kW
